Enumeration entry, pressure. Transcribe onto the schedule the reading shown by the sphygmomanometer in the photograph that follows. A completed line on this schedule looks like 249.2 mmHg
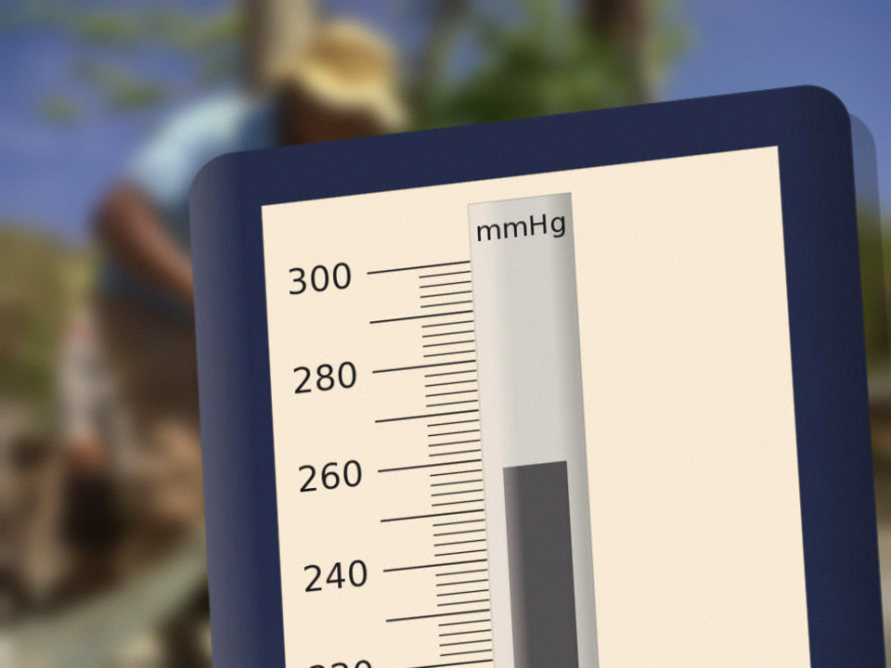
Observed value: 258 mmHg
